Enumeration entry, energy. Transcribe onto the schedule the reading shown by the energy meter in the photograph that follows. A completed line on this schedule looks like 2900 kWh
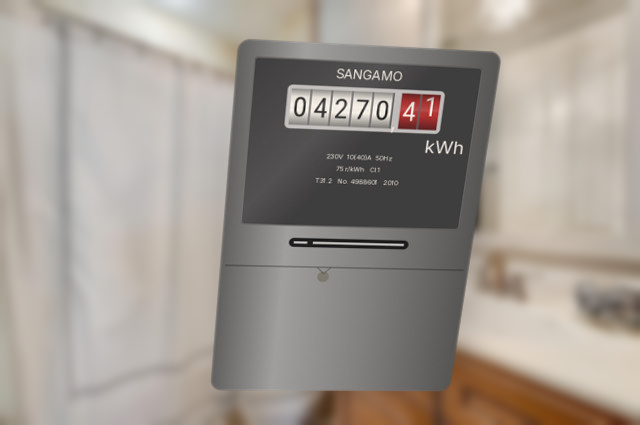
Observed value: 4270.41 kWh
